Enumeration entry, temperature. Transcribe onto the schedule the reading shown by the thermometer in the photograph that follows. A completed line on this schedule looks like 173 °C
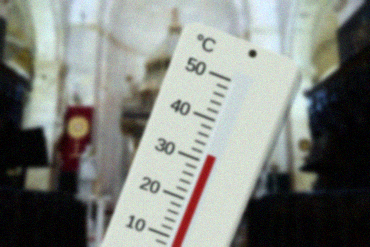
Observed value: 32 °C
